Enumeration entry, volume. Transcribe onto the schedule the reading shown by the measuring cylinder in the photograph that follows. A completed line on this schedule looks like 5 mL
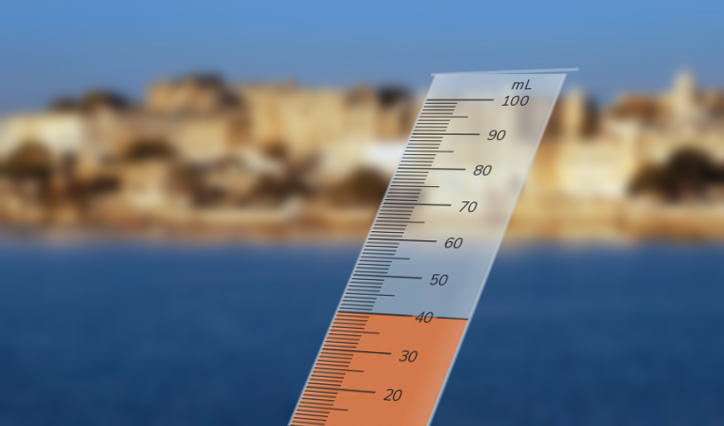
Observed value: 40 mL
